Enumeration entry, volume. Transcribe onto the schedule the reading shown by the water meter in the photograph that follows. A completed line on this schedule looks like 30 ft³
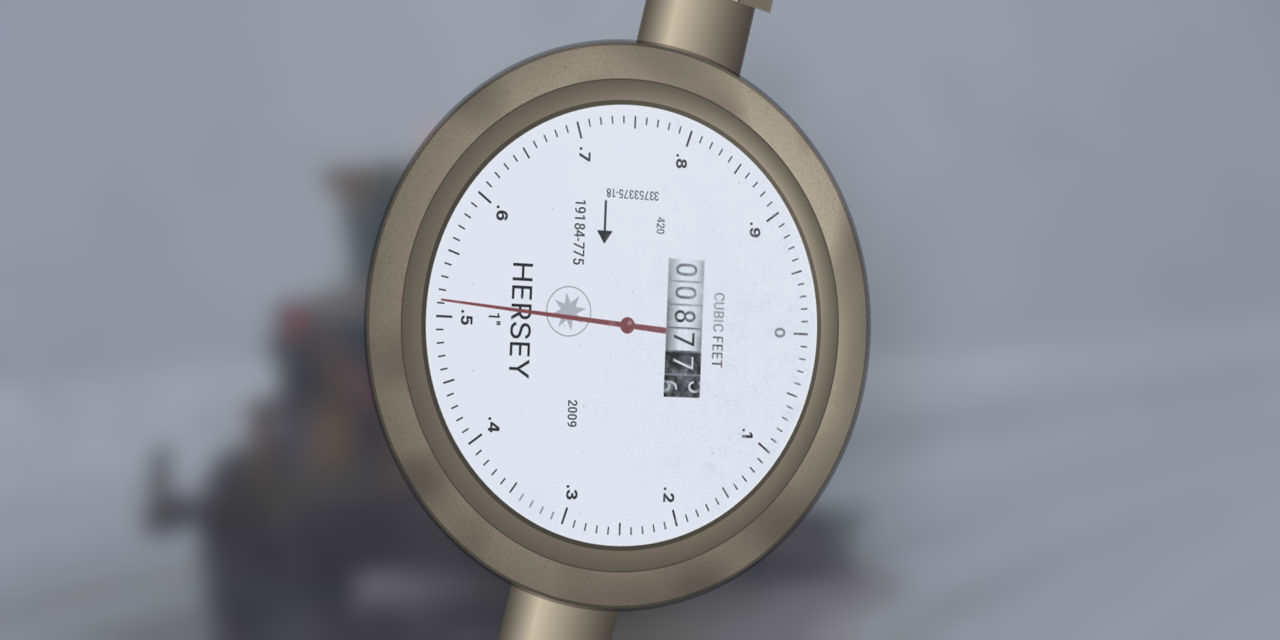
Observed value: 8775.51 ft³
